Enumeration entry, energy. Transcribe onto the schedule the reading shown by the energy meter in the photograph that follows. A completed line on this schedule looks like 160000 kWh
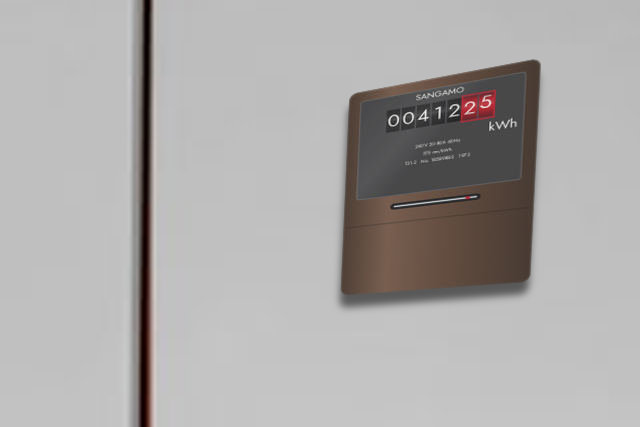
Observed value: 412.25 kWh
